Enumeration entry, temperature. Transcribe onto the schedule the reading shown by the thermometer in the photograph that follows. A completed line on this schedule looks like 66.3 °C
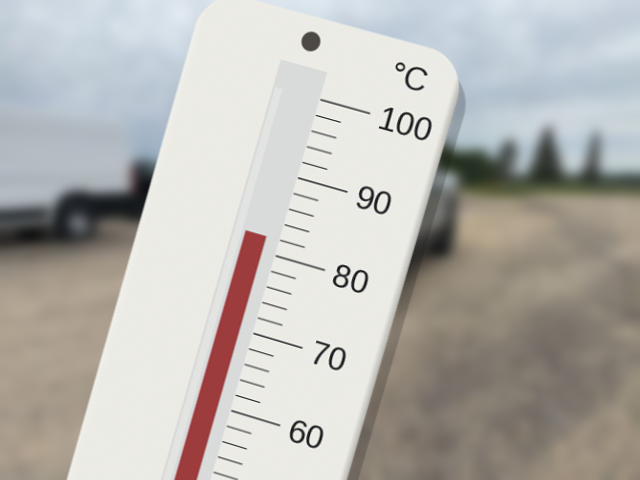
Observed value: 82 °C
